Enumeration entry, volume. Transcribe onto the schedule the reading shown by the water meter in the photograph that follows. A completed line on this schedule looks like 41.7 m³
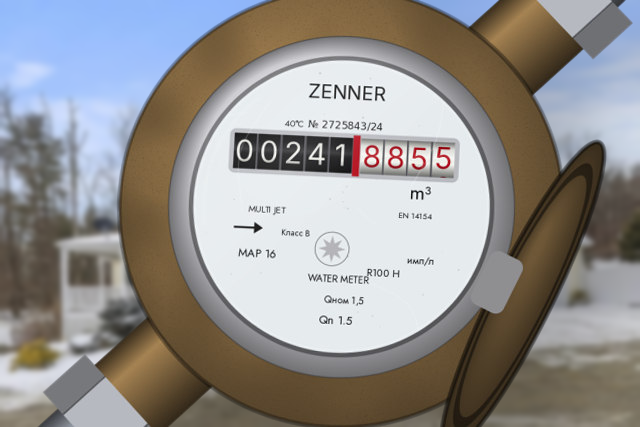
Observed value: 241.8855 m³
